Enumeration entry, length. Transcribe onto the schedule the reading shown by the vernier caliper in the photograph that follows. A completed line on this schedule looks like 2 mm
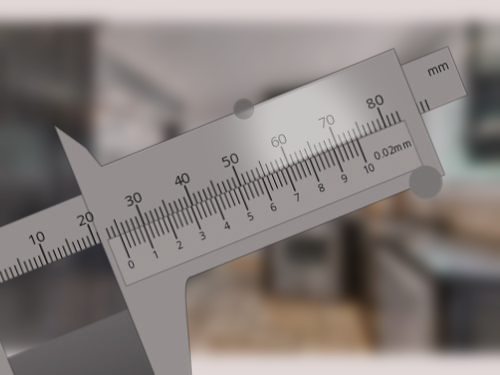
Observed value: 25.0 mm
